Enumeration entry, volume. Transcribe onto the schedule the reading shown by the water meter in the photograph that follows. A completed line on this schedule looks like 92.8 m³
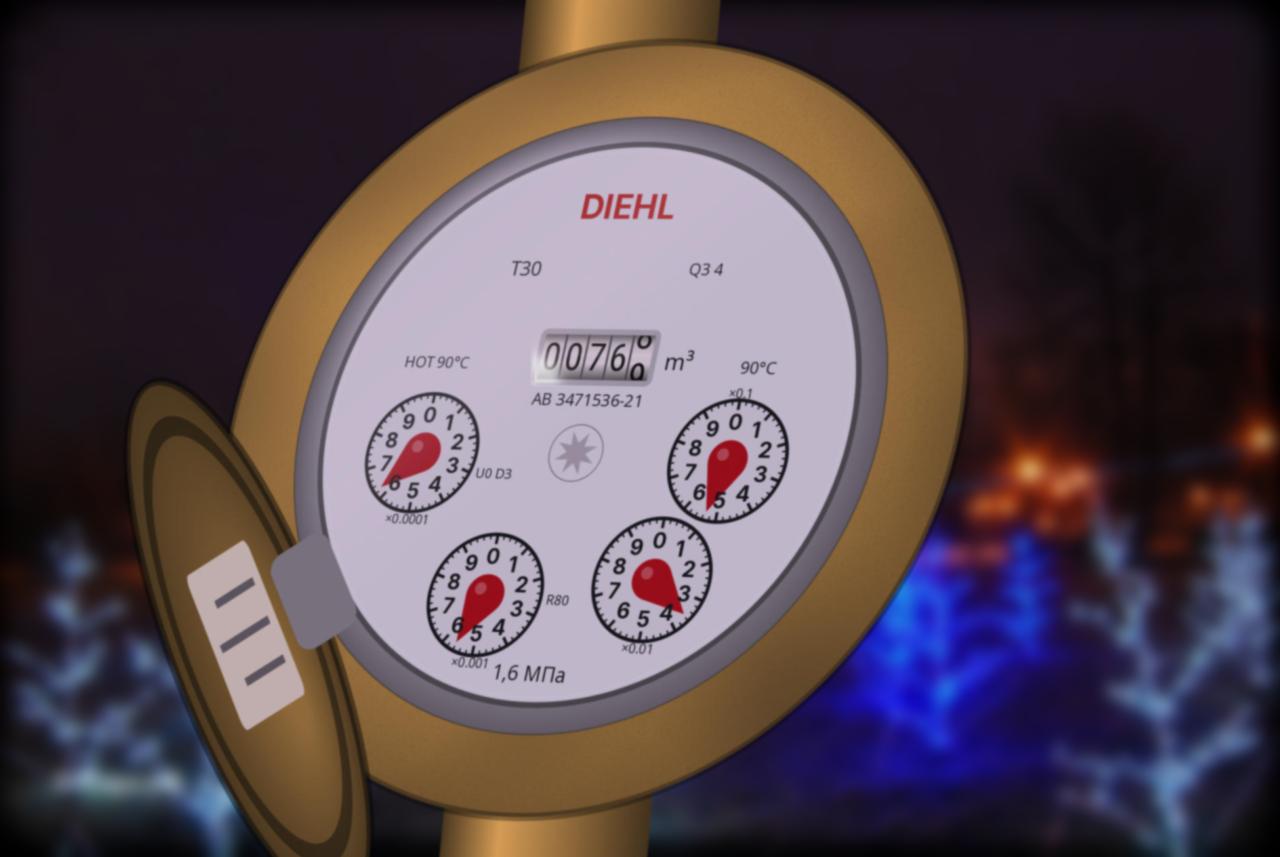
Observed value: 768.5356 m³
